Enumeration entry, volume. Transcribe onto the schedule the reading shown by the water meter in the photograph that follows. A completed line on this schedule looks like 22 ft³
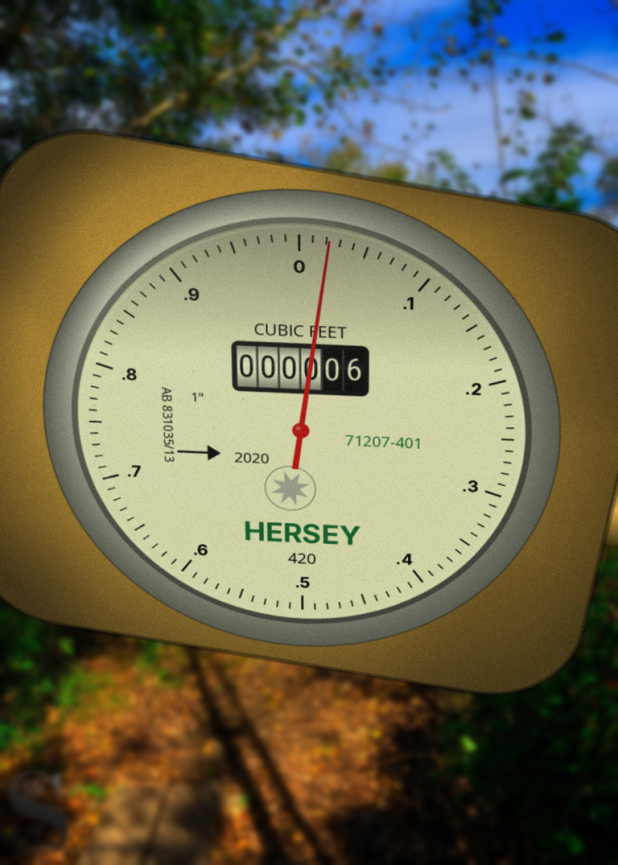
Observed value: 6.02 ft³
